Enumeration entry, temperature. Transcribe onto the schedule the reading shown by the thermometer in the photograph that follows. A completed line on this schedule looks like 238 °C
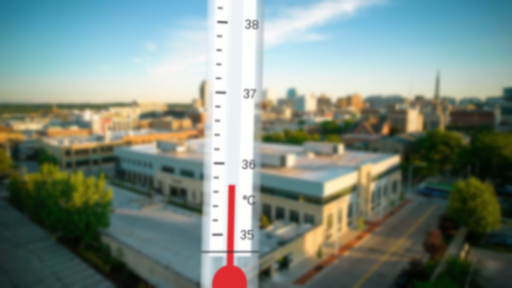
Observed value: 35.7 °C
